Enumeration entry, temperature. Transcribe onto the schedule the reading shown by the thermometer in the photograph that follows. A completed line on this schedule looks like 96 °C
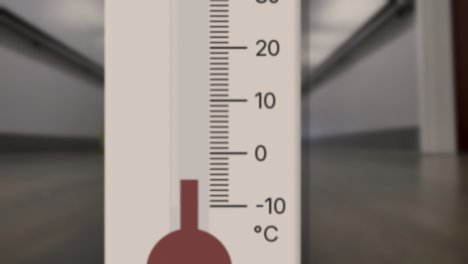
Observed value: -5 °C
